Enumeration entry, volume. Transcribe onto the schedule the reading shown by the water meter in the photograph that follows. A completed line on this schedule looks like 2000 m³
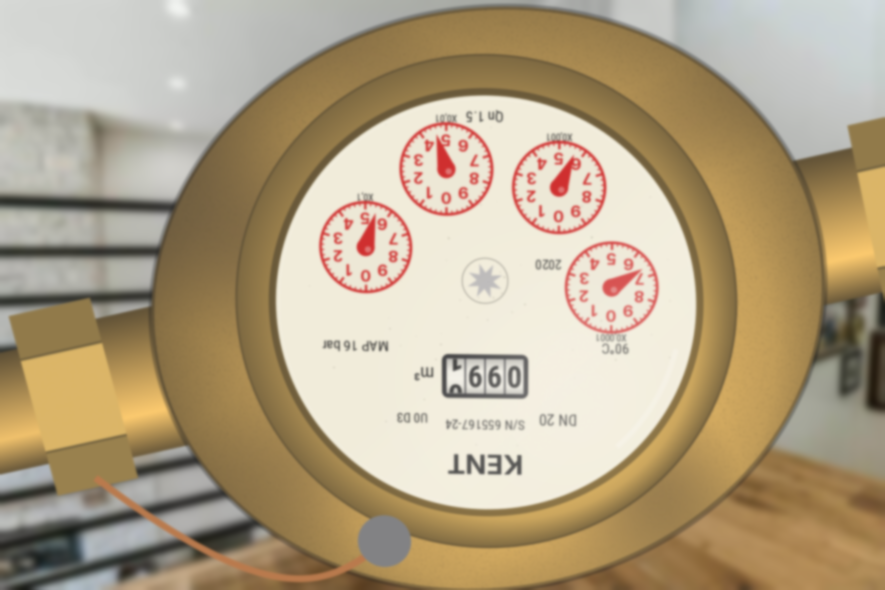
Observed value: 990.5456 m³
